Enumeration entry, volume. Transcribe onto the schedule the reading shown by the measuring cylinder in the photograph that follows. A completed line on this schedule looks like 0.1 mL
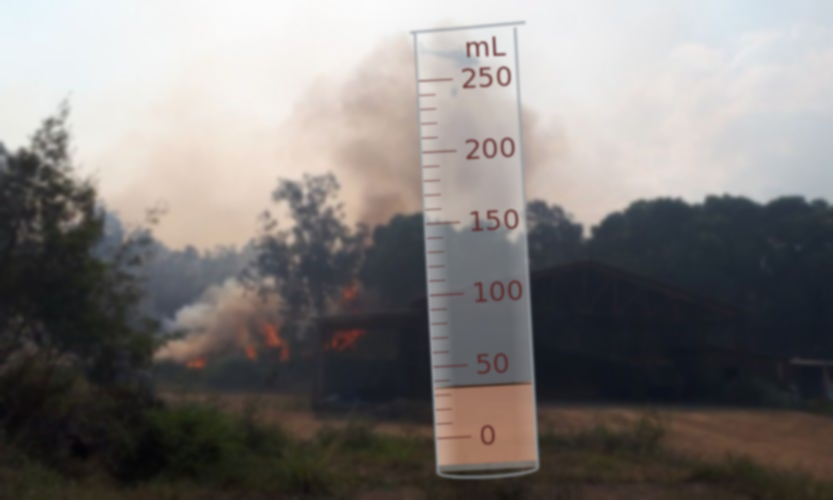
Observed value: 35 mL
